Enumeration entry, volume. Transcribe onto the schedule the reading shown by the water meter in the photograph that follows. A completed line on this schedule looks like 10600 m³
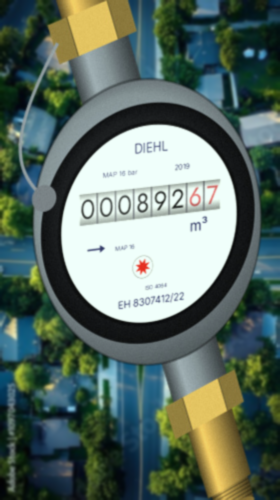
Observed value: 892.67 m³
